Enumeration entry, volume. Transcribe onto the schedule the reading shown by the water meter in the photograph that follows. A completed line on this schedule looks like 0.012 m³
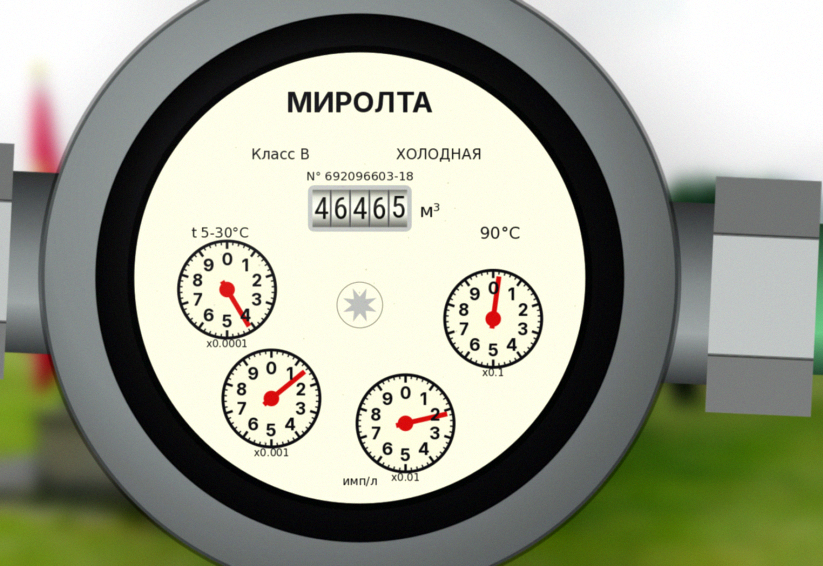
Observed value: 46465.0214 m³
